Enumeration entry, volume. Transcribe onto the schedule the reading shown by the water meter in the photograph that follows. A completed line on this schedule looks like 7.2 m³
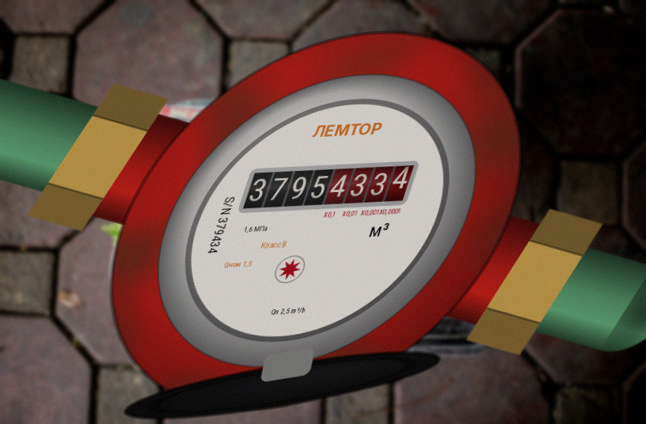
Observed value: 3795.4334 m³
